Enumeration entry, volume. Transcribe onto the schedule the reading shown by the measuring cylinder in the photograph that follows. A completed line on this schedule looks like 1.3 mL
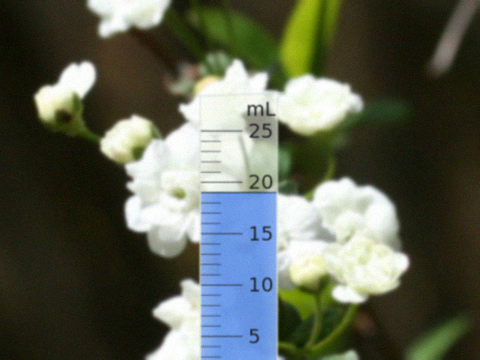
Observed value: 19 mL
